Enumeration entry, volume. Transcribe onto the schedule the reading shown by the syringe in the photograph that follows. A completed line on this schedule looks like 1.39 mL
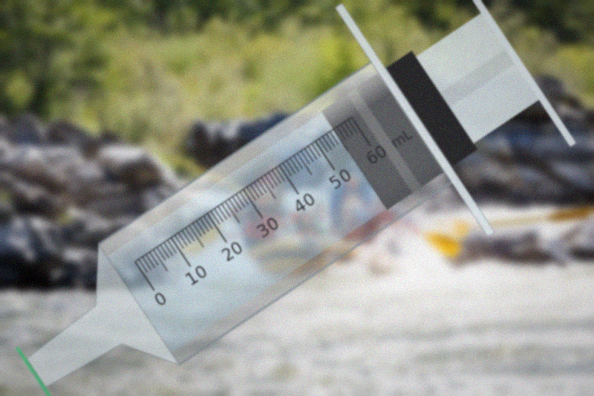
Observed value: 55 mL
